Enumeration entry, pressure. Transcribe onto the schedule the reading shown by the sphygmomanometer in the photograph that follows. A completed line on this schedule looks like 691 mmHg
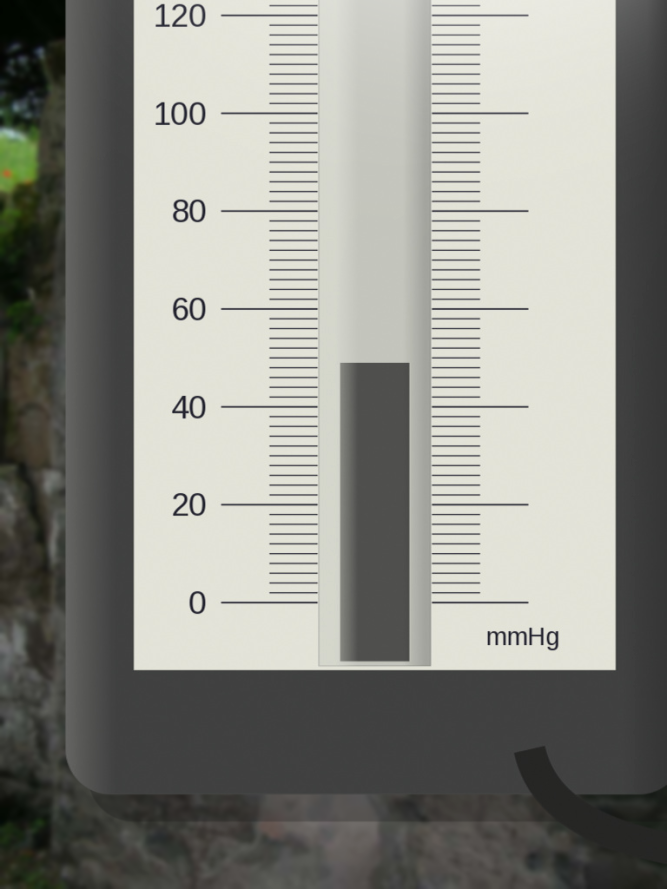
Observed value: 49 mmHg
